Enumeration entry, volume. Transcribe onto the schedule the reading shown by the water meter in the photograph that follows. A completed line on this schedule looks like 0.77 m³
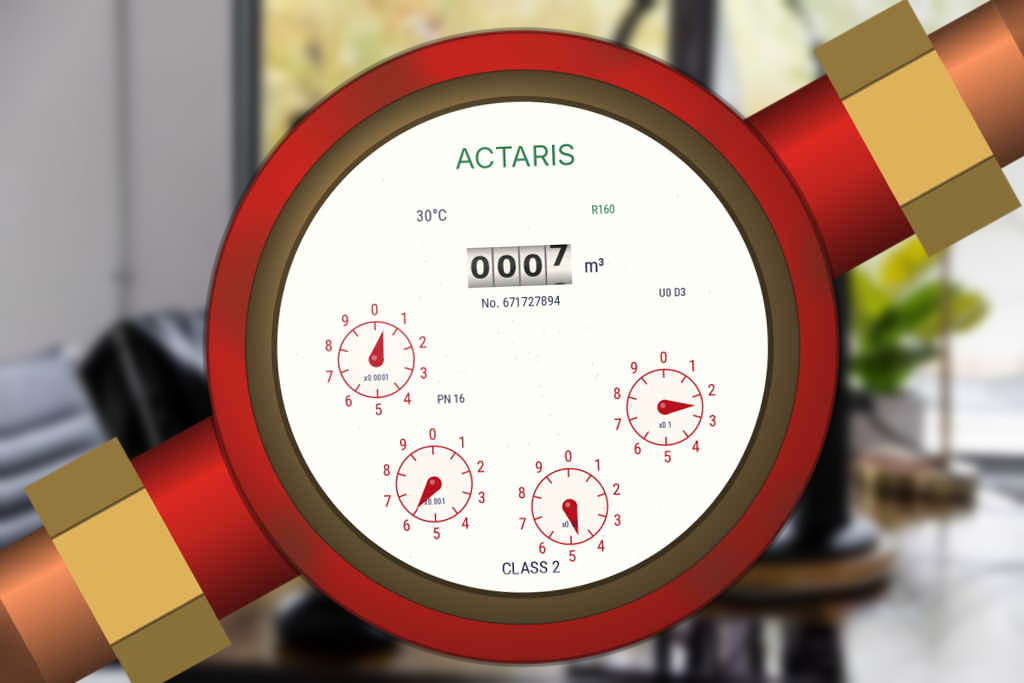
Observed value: 7.2460 m³
